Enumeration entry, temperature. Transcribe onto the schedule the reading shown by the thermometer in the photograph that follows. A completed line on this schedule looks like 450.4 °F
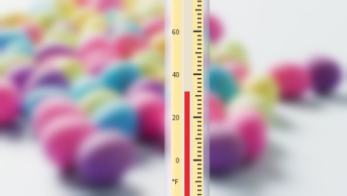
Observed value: 32 °F
